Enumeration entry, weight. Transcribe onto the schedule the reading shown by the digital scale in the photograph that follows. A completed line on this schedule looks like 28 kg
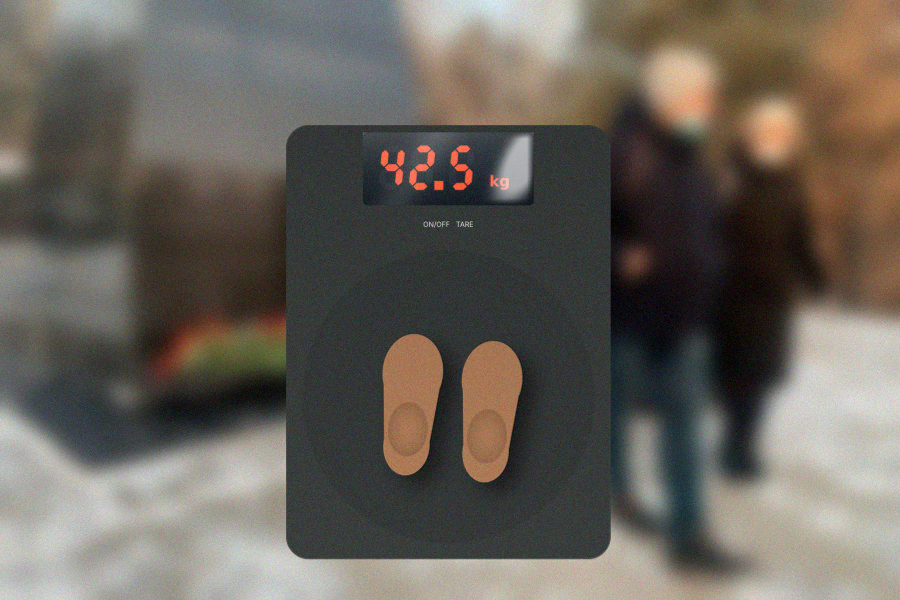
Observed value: 42.5 kg
